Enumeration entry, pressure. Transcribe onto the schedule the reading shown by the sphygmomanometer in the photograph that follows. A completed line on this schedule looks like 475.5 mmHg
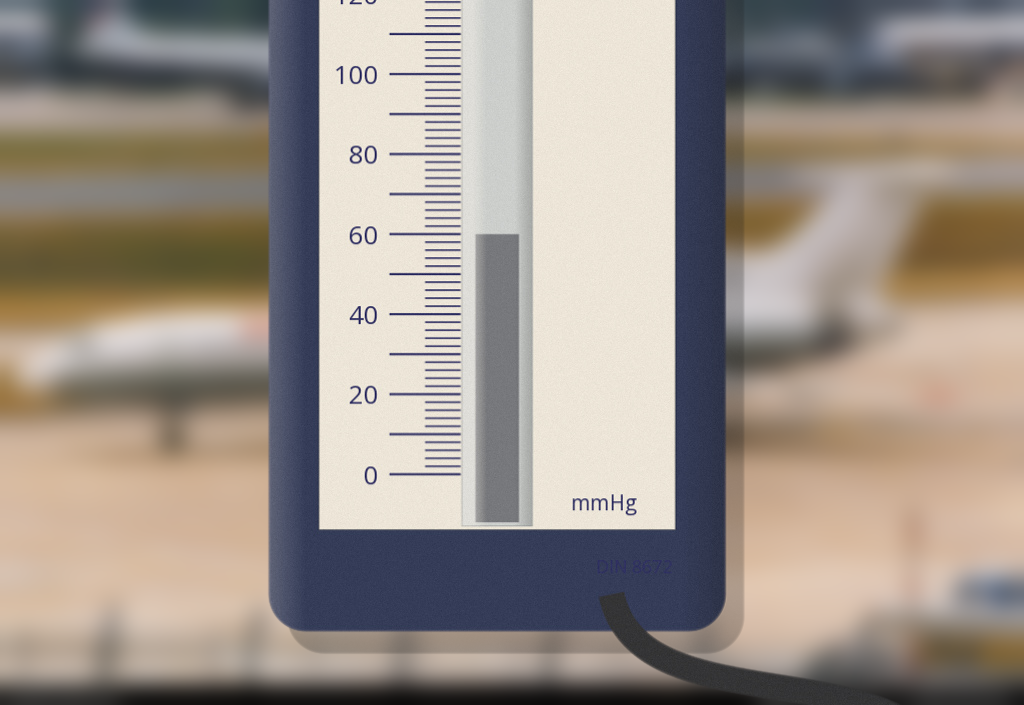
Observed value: 60 mmHg
